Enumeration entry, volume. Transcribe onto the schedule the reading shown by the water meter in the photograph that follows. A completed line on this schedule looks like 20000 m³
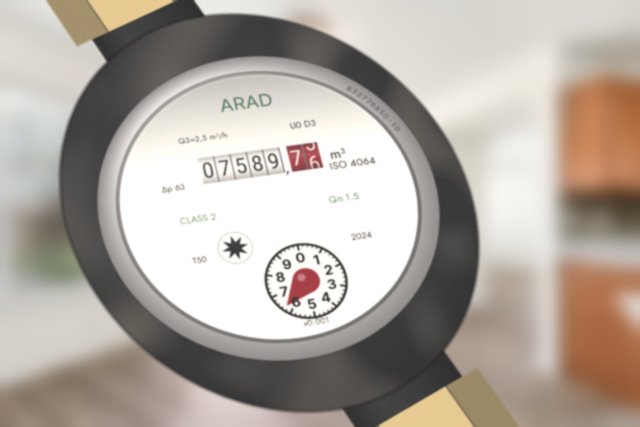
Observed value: 7589.756 m³
